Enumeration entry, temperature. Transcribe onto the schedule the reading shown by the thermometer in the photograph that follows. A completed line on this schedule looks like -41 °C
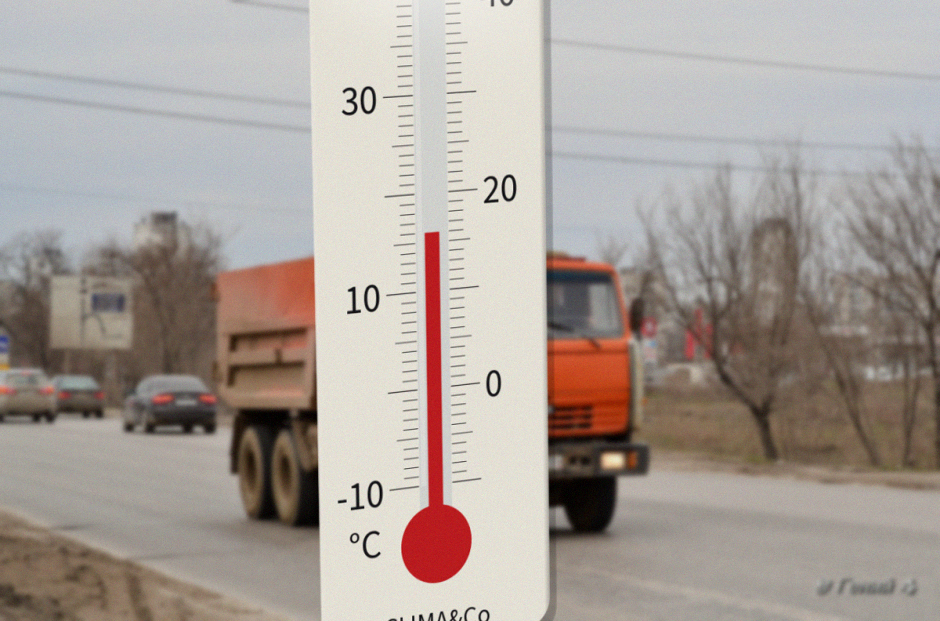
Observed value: 16 °C
